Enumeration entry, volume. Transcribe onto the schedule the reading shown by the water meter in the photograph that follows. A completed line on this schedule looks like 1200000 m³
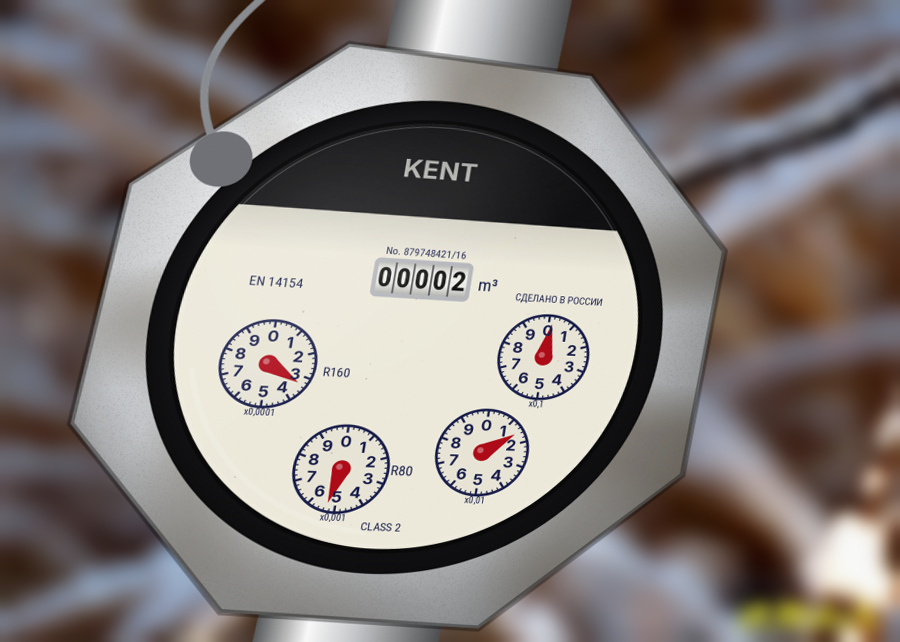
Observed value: 2.0153 m³
